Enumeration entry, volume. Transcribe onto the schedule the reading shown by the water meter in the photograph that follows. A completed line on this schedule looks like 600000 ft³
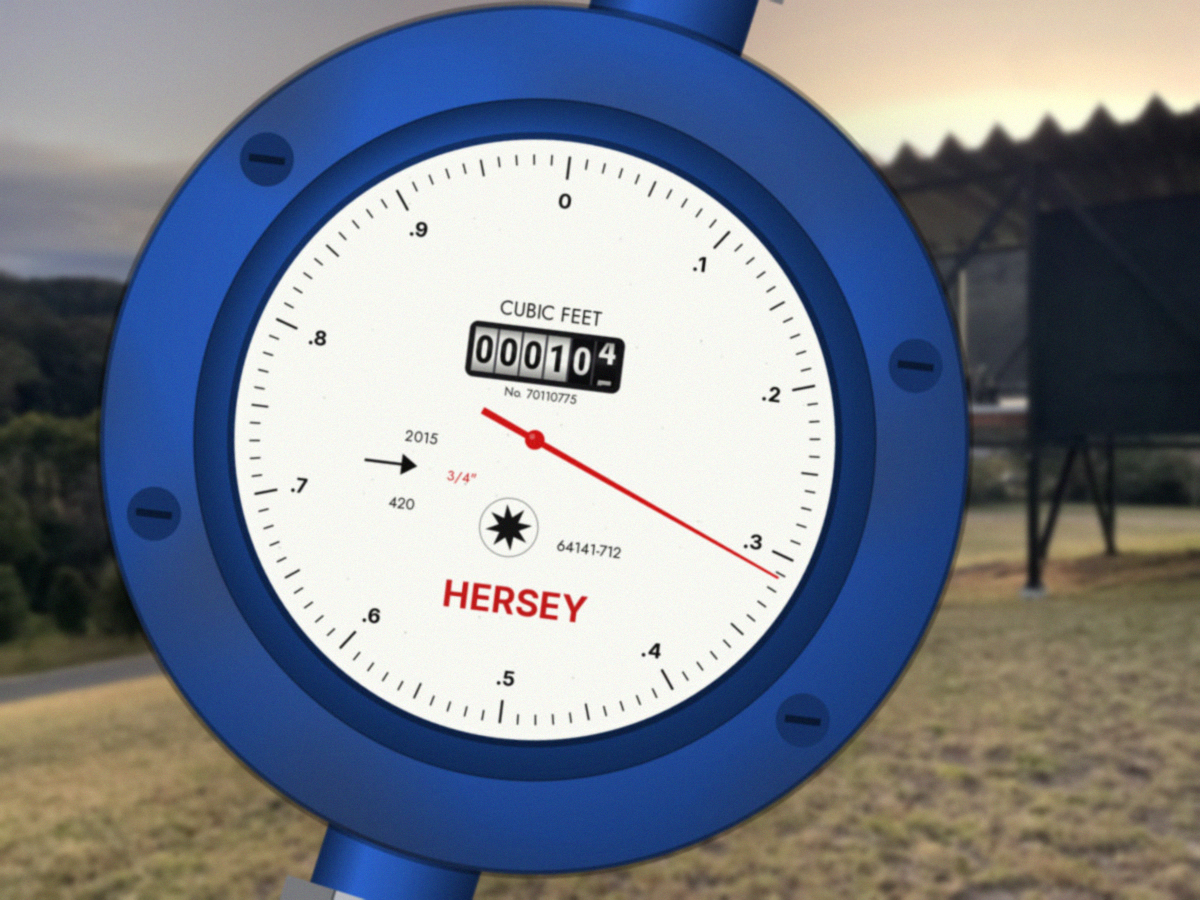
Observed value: 104.31 ft³
